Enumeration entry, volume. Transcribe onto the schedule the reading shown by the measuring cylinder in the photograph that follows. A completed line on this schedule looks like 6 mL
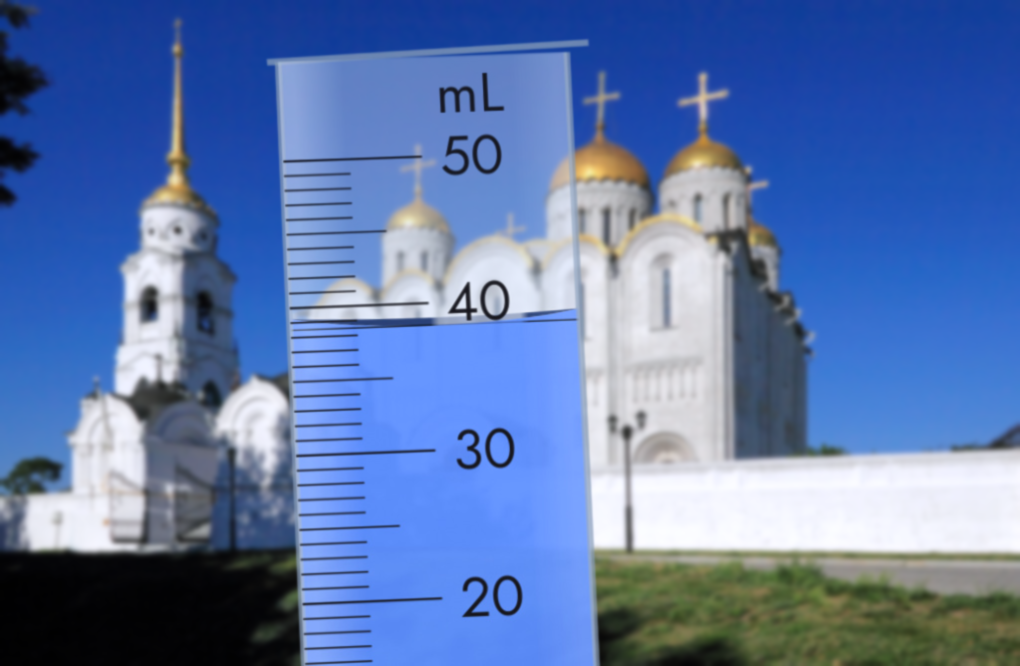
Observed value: 38.5 mL
